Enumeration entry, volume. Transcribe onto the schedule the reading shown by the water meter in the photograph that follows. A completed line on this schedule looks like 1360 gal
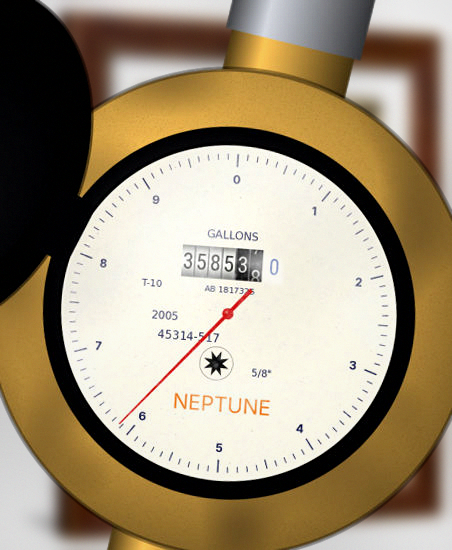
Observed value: 3585376.1 gal
